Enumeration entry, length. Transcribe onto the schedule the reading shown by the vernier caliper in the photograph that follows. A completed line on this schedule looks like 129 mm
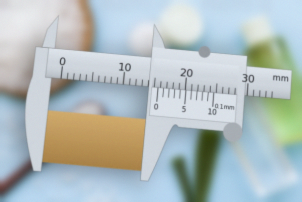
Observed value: 15.6 mm
